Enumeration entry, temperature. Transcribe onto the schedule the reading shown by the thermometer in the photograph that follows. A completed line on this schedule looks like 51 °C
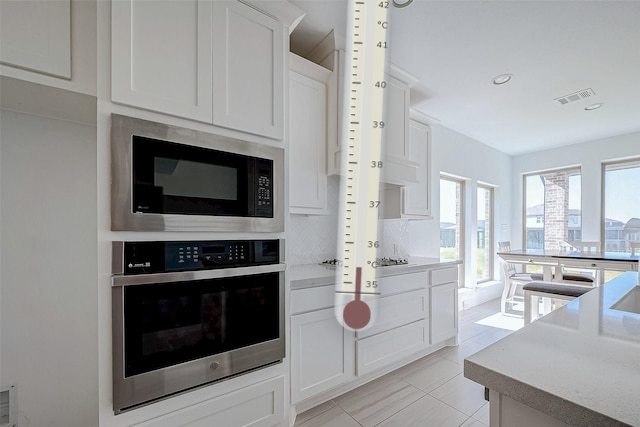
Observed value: 35.4 °C
